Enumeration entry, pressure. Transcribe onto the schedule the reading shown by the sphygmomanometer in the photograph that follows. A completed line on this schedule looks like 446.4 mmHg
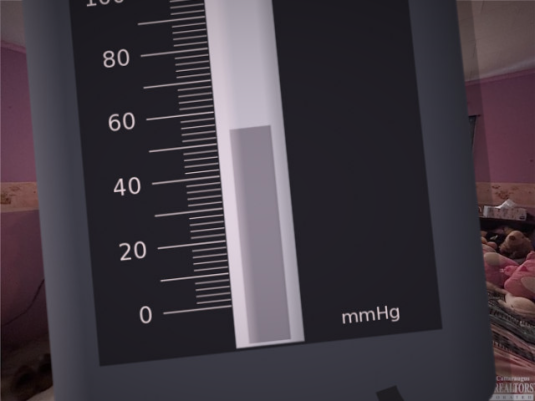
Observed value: 54 mmHg
